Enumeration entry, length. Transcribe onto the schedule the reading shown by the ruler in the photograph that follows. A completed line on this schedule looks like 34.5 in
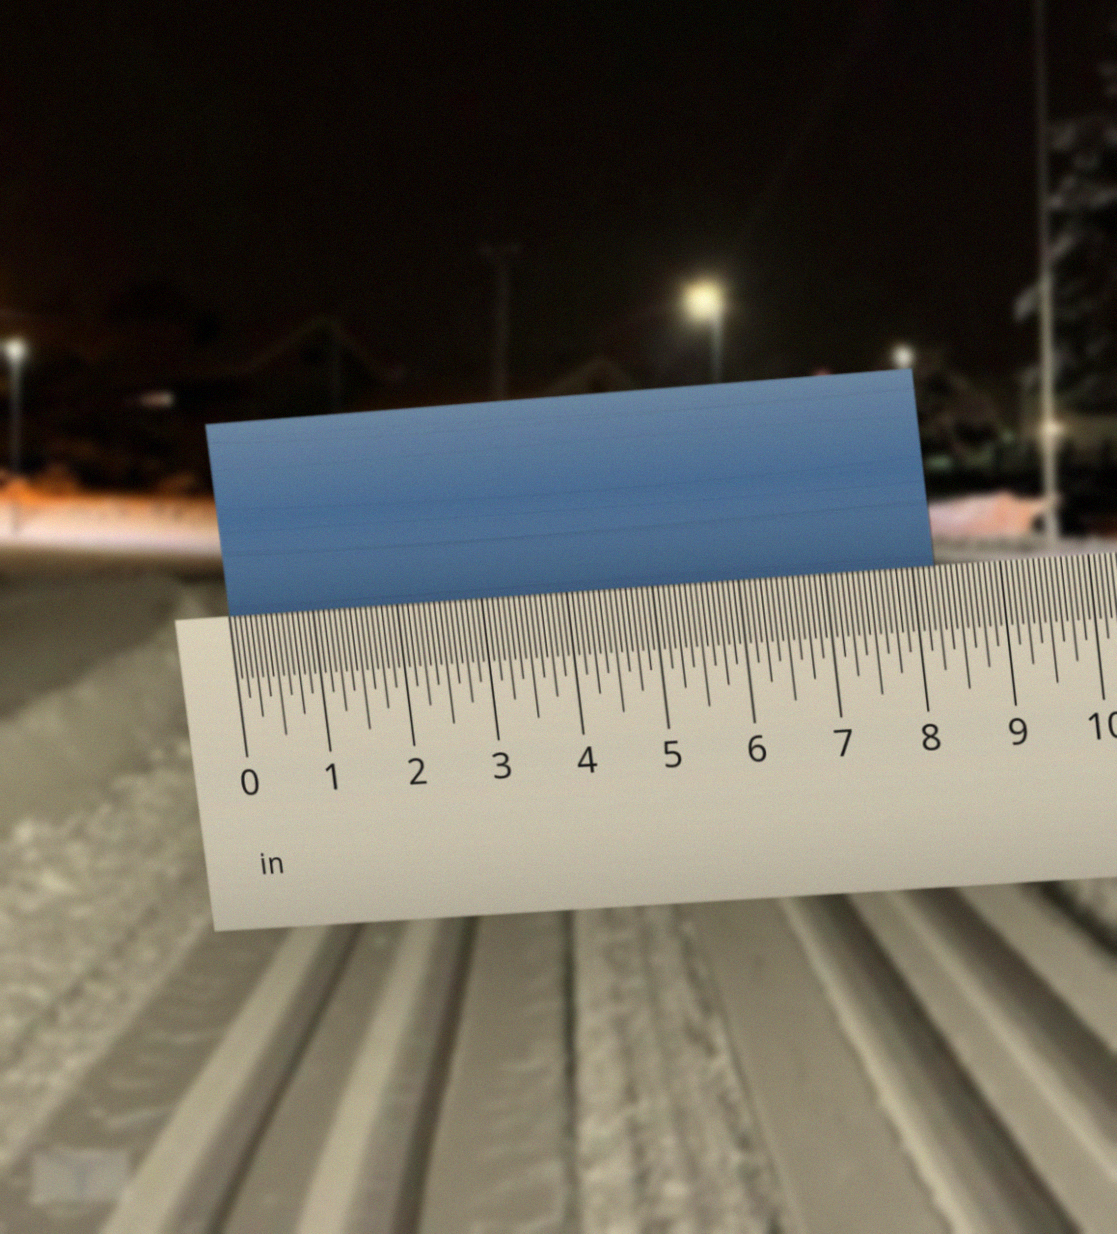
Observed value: 8.25 in
